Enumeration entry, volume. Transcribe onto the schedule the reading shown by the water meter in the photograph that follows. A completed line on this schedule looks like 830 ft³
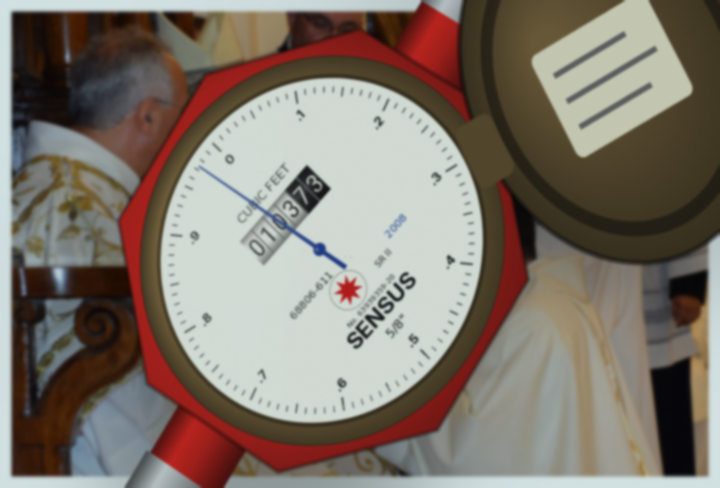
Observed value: 10372.97 ft³
